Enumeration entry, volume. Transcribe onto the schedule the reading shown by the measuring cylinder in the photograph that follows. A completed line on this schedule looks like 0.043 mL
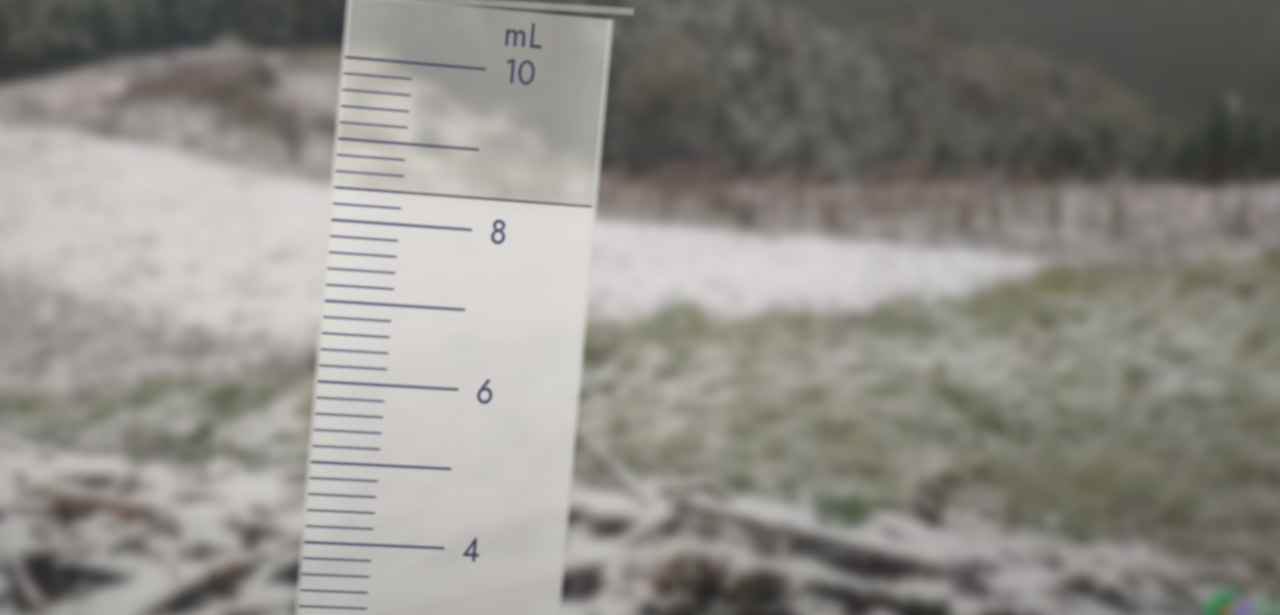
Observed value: 8.4 mL
